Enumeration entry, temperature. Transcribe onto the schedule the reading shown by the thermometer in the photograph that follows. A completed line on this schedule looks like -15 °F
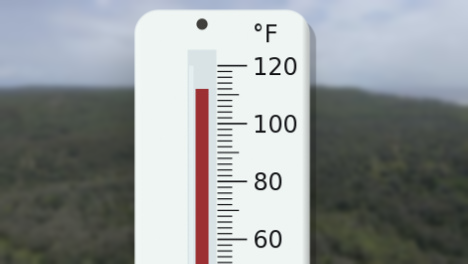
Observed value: 112 °F
